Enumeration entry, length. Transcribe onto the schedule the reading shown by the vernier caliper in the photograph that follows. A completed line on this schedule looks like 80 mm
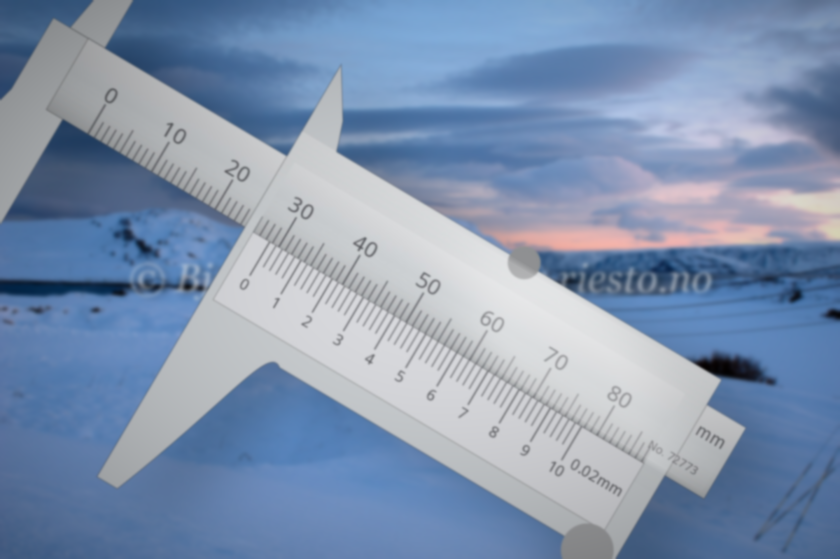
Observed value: 28.6 mm
